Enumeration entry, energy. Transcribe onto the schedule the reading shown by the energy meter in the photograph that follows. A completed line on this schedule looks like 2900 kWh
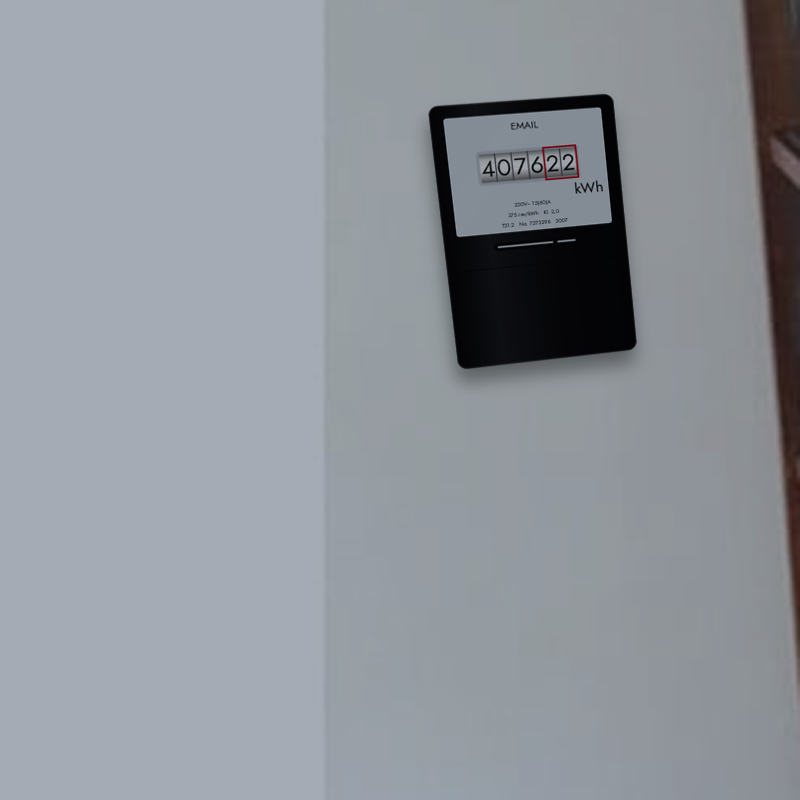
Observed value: 4076.22 kWh
